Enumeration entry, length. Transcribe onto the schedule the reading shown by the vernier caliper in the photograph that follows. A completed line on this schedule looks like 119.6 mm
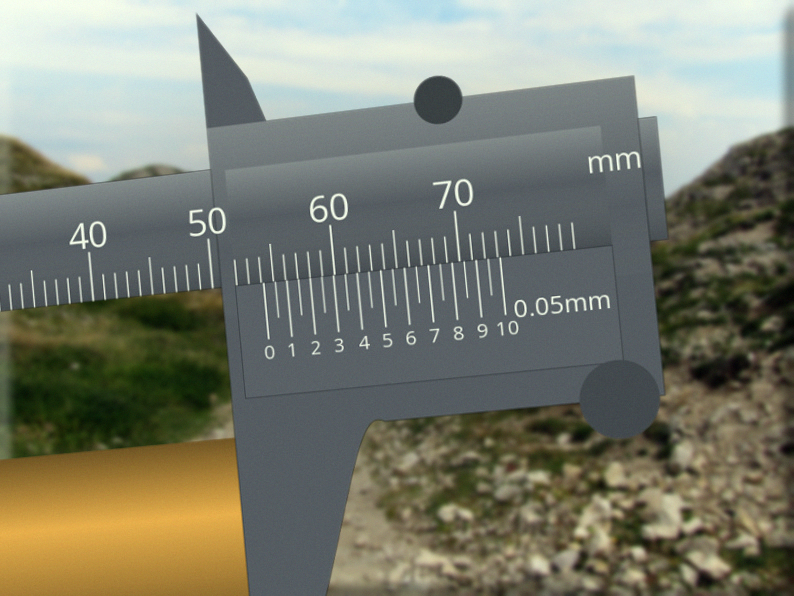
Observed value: 54.2 mm
